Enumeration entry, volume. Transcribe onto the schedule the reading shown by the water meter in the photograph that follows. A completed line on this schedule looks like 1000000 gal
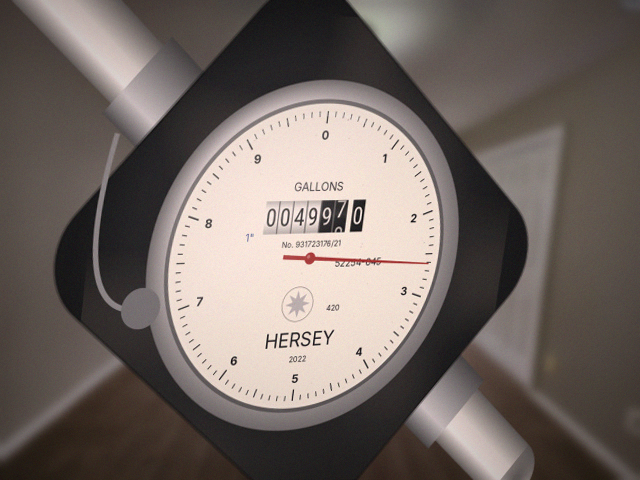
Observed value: 49972.6 gal
